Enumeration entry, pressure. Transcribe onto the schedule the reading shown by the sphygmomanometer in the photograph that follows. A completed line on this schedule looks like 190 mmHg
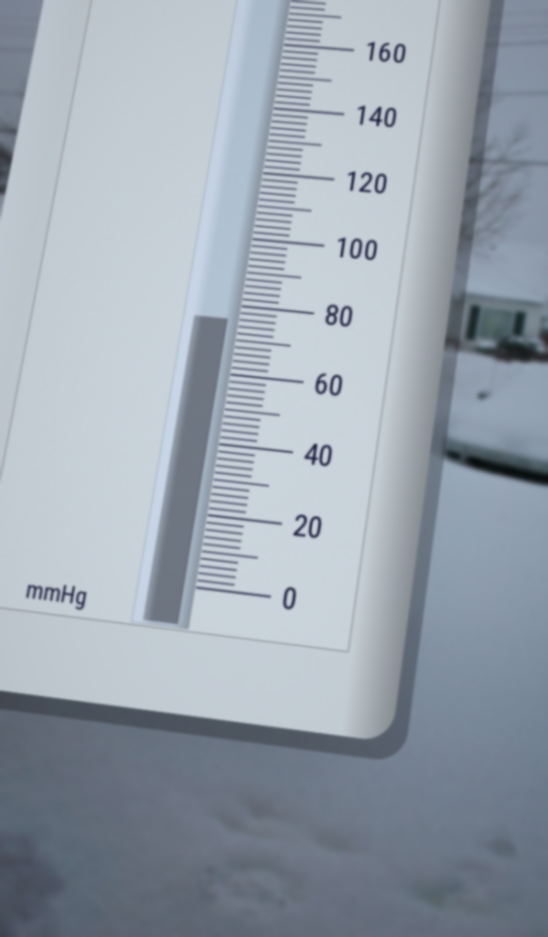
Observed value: 76 mmHg
